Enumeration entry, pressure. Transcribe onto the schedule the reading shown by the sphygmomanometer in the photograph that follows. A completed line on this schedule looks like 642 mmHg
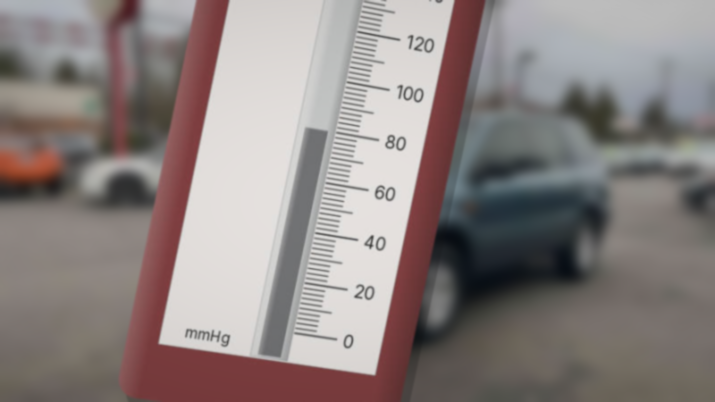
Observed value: 80 mmHg
